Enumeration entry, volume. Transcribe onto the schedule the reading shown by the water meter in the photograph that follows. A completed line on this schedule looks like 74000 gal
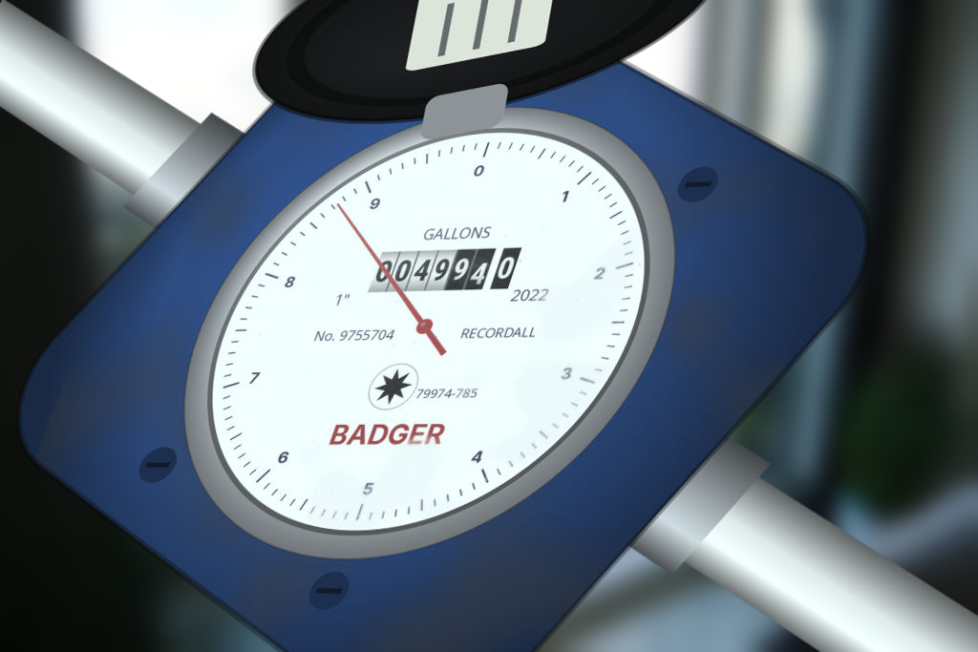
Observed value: 49938.7 gal
